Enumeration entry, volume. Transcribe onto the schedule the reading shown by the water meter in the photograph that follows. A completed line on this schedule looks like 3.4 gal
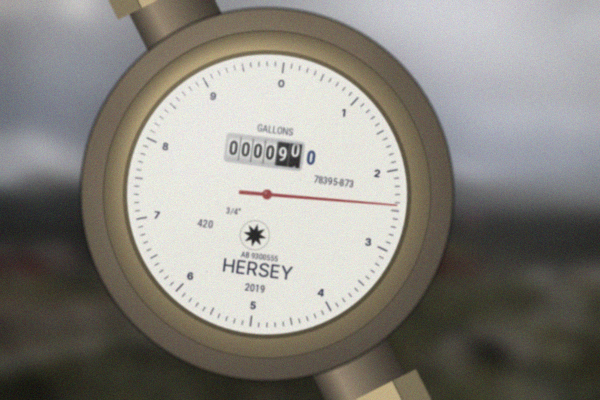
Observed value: 902.4 gal
